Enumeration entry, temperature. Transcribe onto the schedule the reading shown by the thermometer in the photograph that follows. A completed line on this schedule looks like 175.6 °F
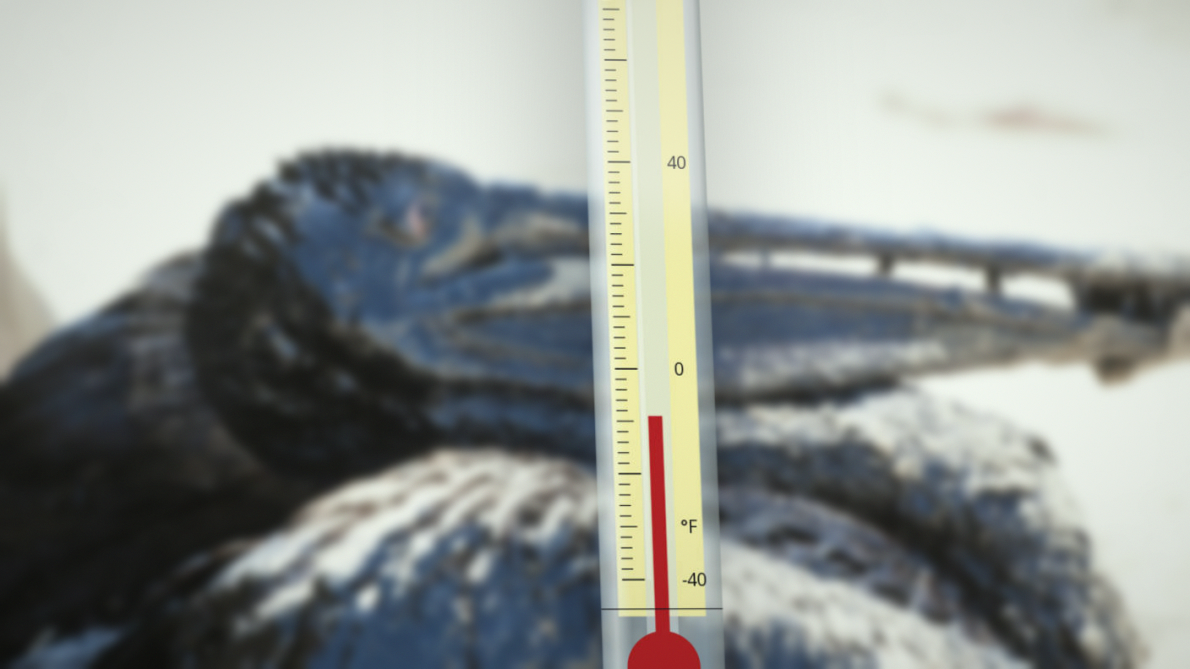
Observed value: -9 °F
